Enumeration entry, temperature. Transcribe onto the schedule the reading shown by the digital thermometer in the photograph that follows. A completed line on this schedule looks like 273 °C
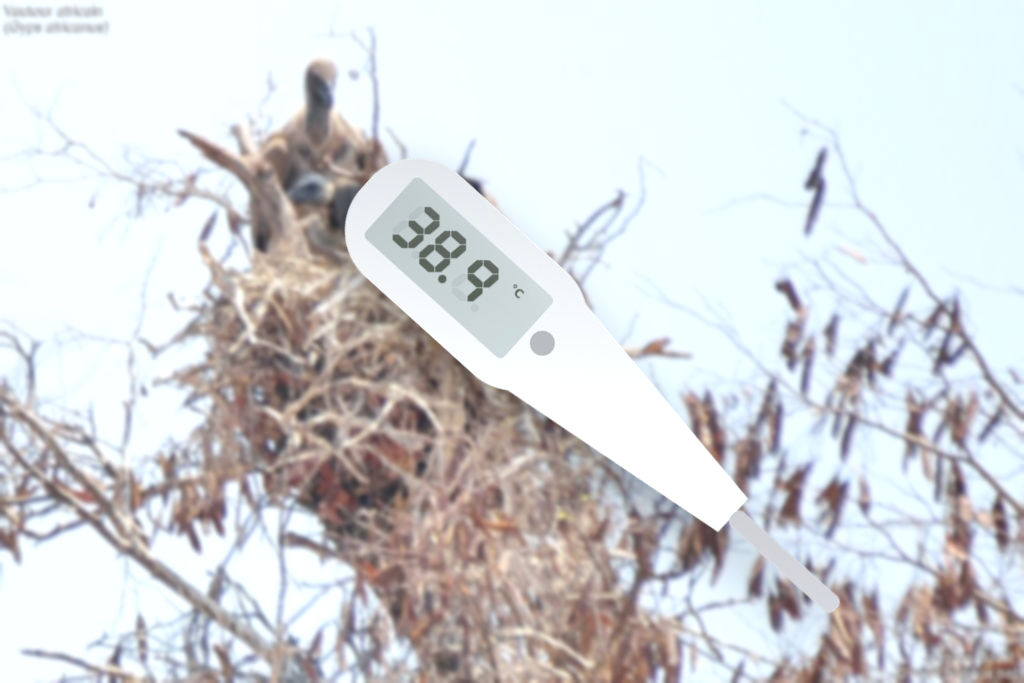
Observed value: 38.9 °C
